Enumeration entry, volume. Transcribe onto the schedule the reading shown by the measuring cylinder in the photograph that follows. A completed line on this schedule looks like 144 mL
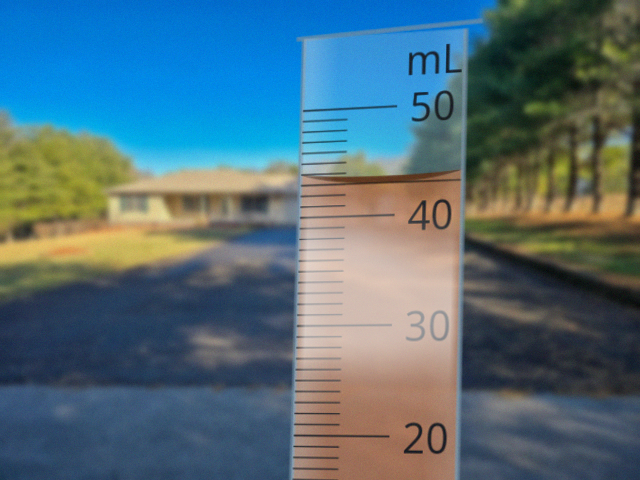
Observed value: 43 mL
